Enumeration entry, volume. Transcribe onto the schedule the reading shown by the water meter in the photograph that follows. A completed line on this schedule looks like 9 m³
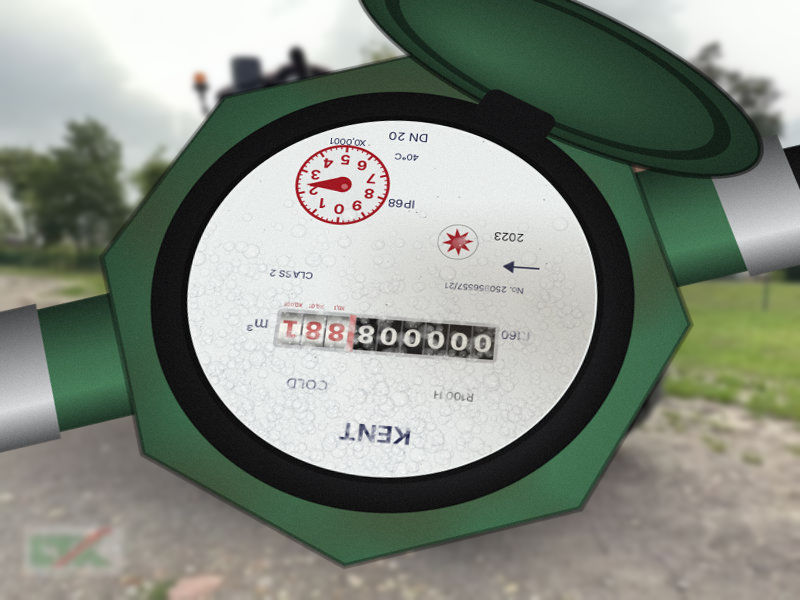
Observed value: 8.8812 m³
